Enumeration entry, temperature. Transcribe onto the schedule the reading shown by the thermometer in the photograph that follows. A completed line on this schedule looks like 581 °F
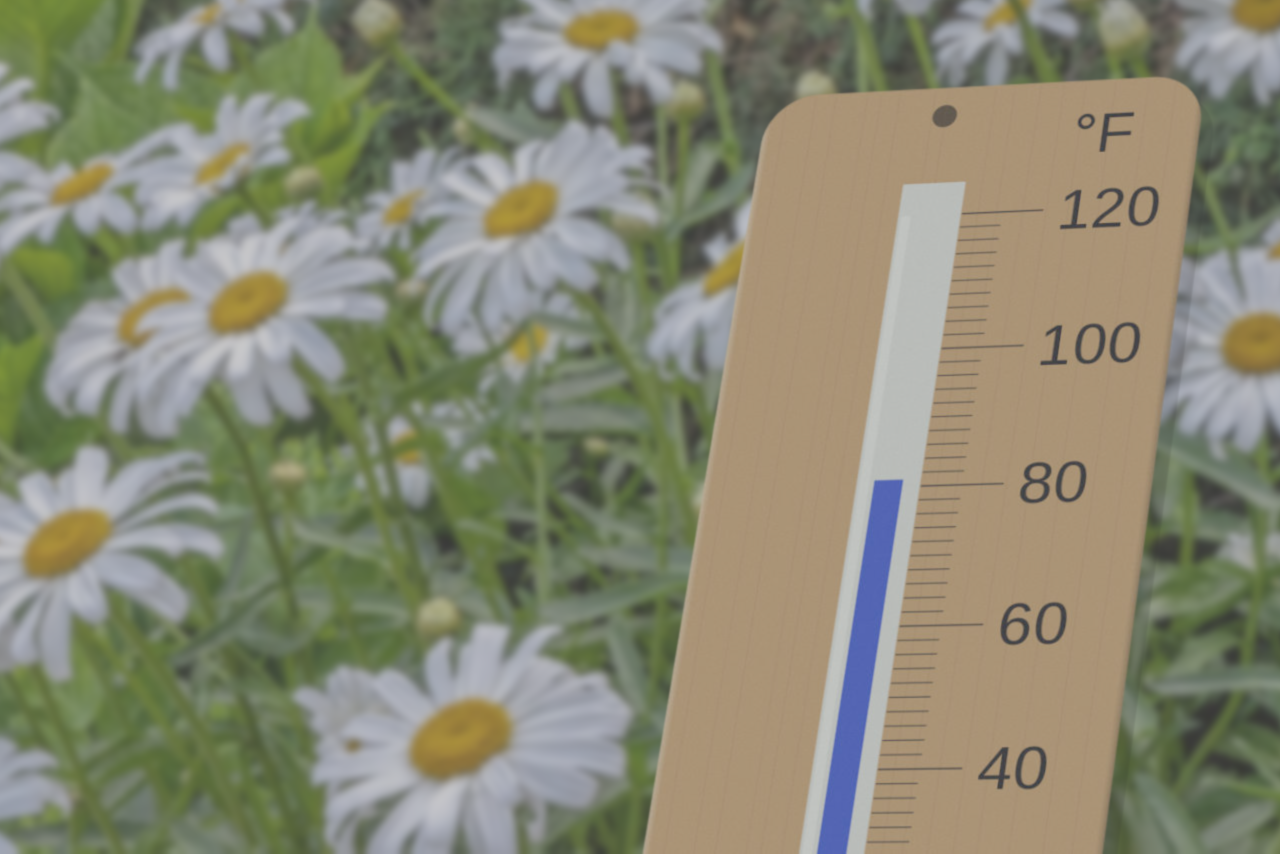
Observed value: 81 °F
